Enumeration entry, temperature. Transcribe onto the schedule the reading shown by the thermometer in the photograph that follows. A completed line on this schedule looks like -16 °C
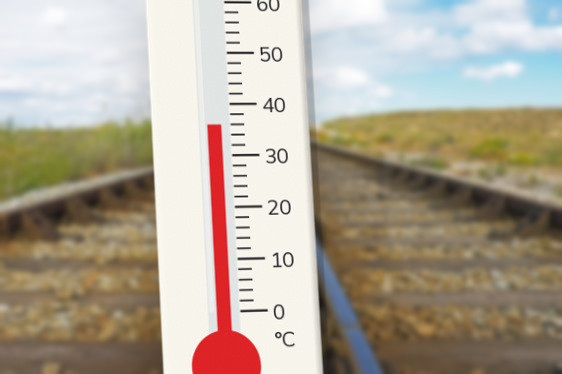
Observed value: 36 °C
